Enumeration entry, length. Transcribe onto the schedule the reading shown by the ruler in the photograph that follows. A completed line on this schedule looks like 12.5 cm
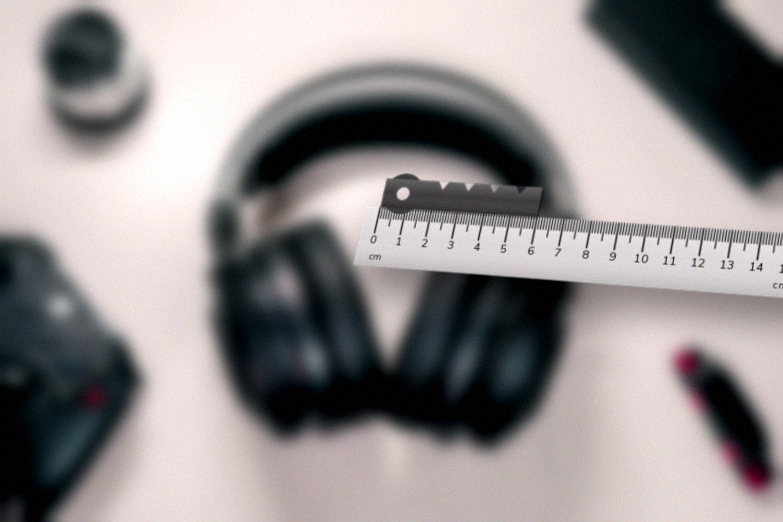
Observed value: 6 cm
